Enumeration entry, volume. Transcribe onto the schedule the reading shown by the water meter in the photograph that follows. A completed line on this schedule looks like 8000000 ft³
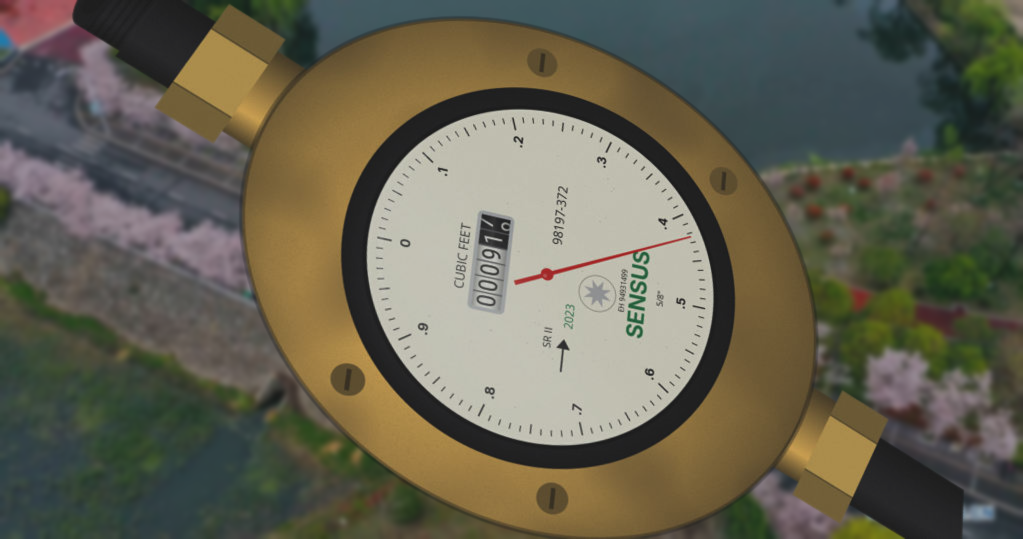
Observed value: 917.42 ft³
